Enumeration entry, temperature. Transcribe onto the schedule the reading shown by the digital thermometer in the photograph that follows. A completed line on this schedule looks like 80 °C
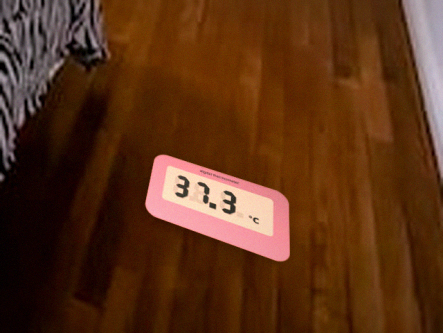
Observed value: 37.3 °C
